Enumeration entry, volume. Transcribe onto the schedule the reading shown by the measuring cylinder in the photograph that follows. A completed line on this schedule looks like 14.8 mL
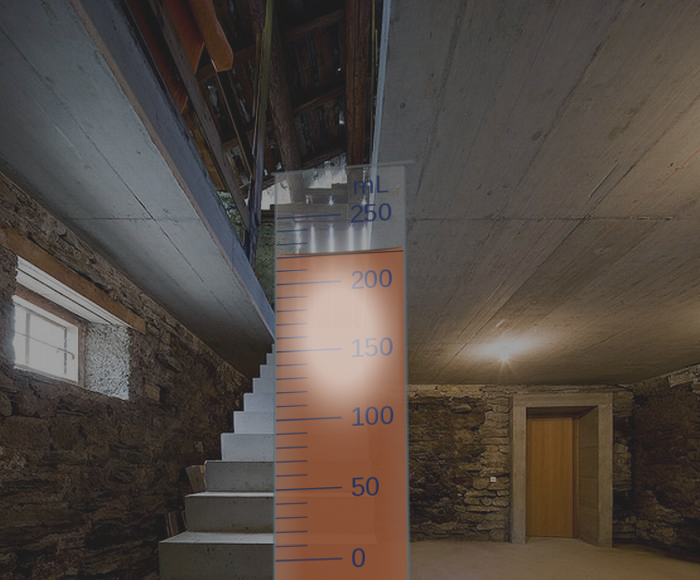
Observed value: 220 mL
